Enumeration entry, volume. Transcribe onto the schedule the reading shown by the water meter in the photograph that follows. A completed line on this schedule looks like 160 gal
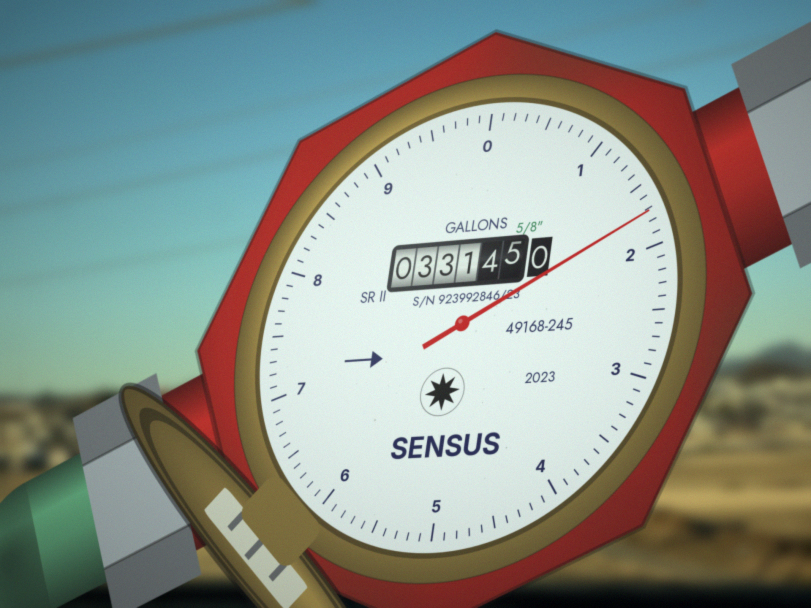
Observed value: 331451.7 gal
